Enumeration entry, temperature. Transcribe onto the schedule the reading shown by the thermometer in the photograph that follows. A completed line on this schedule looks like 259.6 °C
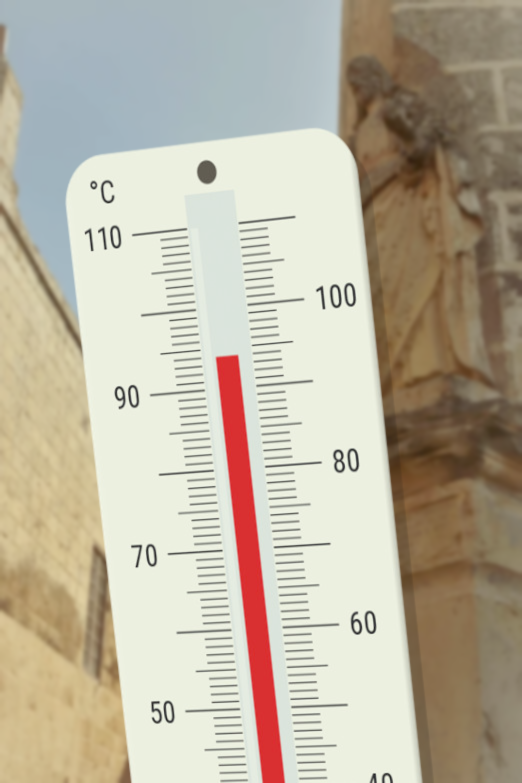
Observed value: 94 °C
